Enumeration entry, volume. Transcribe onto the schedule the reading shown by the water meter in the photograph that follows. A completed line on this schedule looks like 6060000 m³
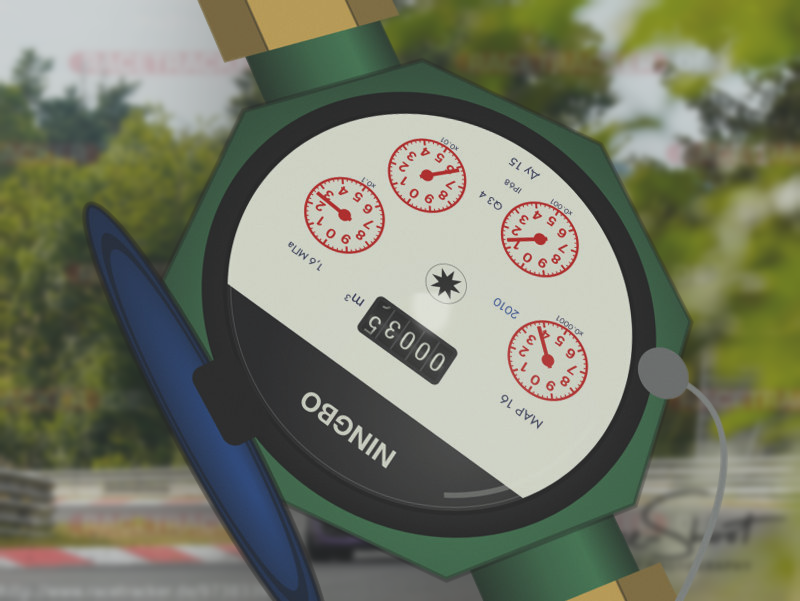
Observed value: 35.2613 m³
